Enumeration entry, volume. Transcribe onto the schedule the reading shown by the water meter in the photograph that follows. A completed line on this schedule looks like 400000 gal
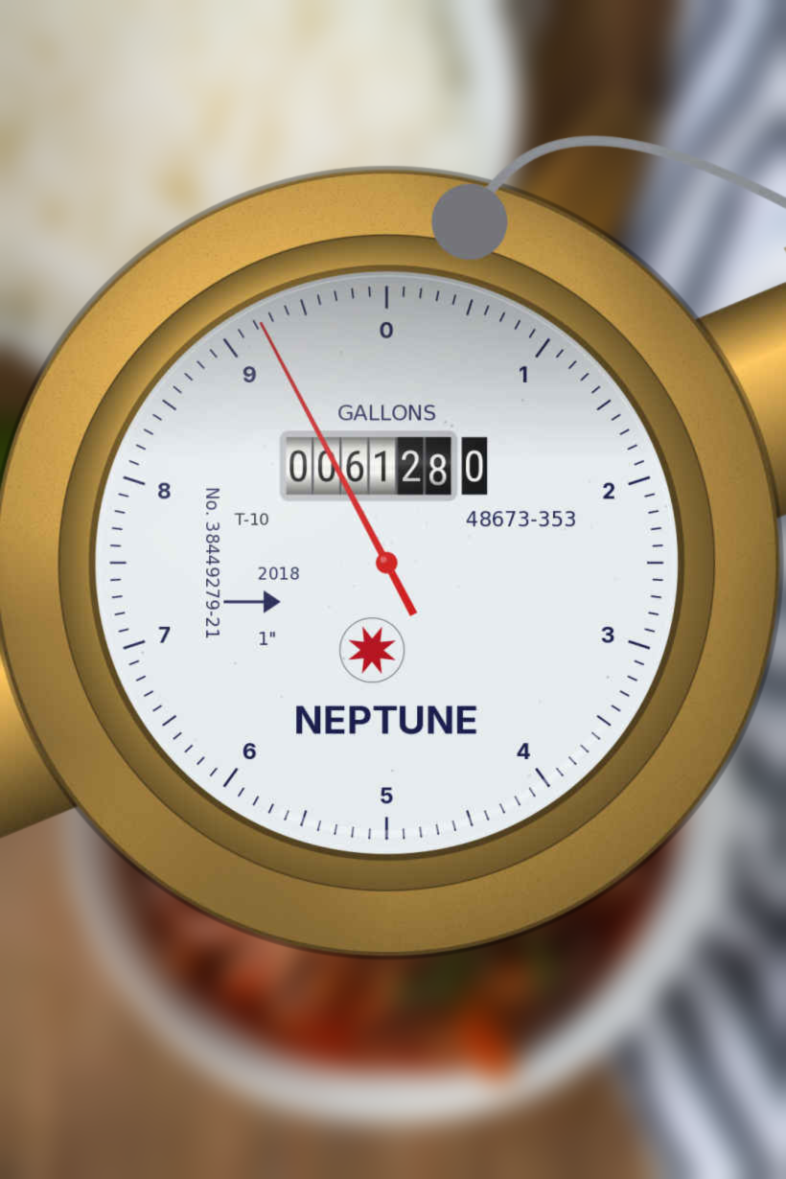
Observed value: 61279.2 gal
